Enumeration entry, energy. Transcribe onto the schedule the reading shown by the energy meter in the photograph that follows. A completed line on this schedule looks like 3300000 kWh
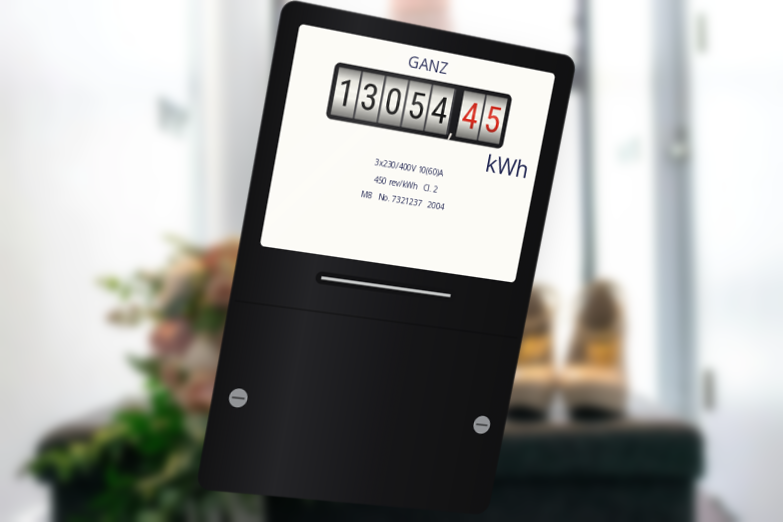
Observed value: 13054.45 kWh
